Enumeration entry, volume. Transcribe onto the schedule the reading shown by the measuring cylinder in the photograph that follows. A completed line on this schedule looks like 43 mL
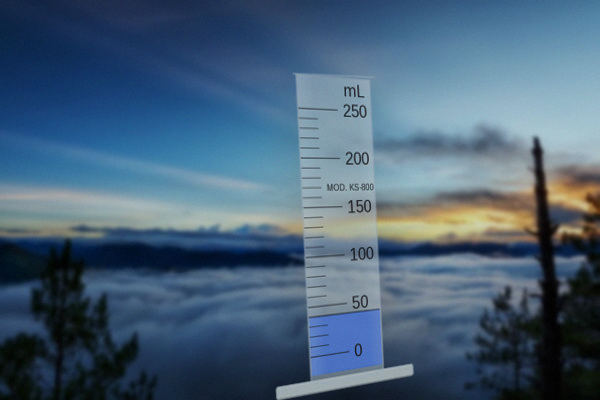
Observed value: 40 mL
